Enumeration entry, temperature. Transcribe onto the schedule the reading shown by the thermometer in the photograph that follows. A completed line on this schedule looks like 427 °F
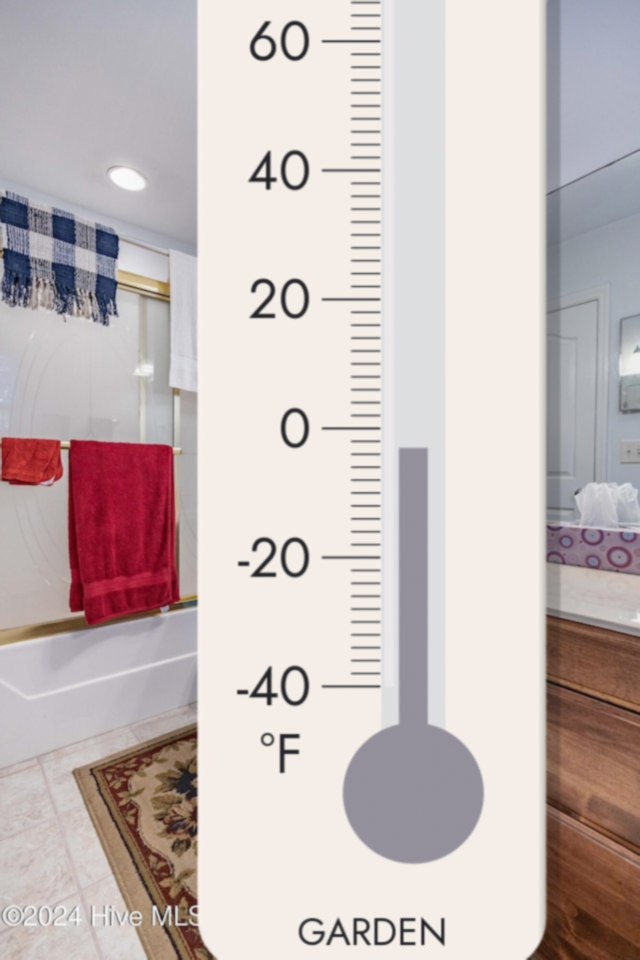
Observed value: -3 °F
